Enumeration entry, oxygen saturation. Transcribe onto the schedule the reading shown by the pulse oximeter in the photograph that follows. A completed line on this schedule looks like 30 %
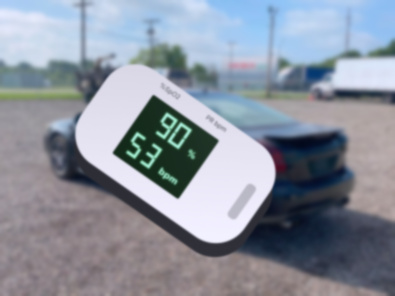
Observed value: 90 %
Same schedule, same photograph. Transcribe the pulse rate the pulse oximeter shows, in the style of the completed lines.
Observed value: 53 bpm
